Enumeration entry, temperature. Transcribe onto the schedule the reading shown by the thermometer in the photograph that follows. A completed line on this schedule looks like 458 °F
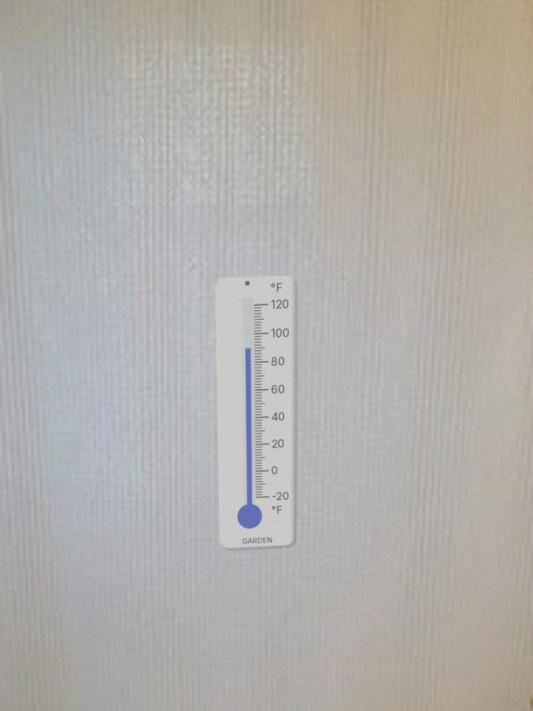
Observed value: 90 °F
